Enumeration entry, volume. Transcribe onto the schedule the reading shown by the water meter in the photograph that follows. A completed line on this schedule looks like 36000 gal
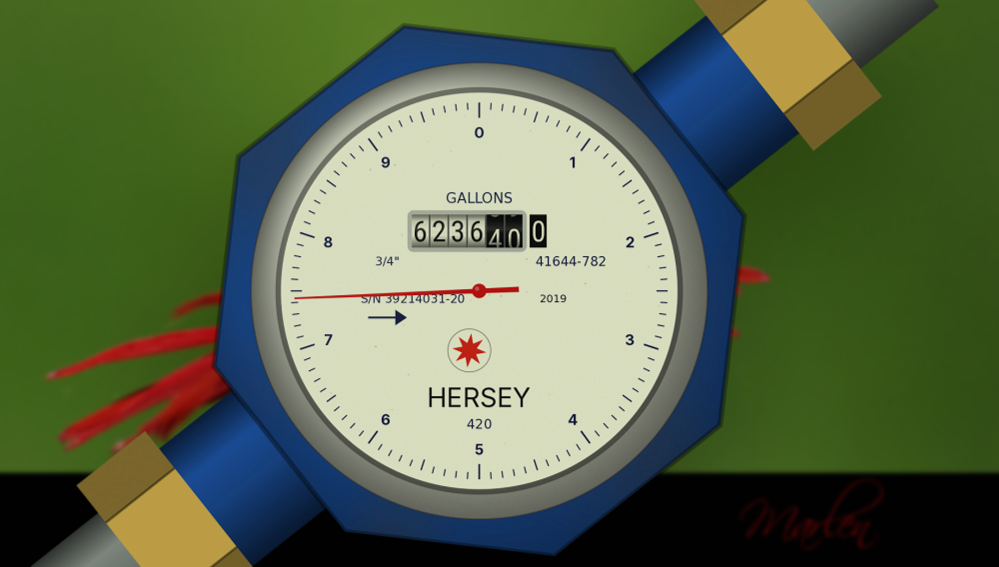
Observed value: 6236397.4 gal
